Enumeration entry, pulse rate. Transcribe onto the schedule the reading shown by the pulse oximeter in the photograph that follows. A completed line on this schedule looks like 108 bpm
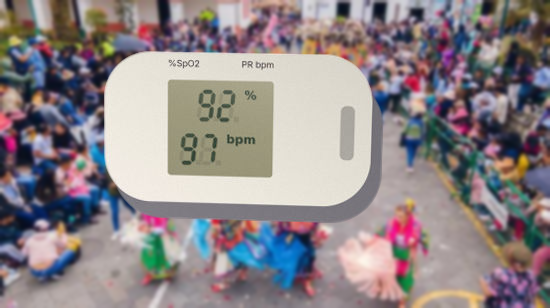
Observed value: 97 bpm
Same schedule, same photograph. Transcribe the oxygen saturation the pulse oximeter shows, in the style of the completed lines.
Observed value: 92 %
